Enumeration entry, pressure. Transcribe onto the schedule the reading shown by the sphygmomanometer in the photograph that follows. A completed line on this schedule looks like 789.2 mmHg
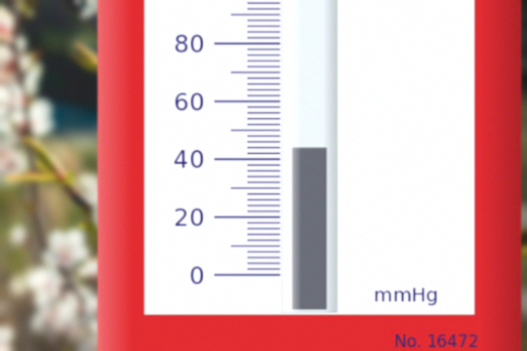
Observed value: 44 mmHg
